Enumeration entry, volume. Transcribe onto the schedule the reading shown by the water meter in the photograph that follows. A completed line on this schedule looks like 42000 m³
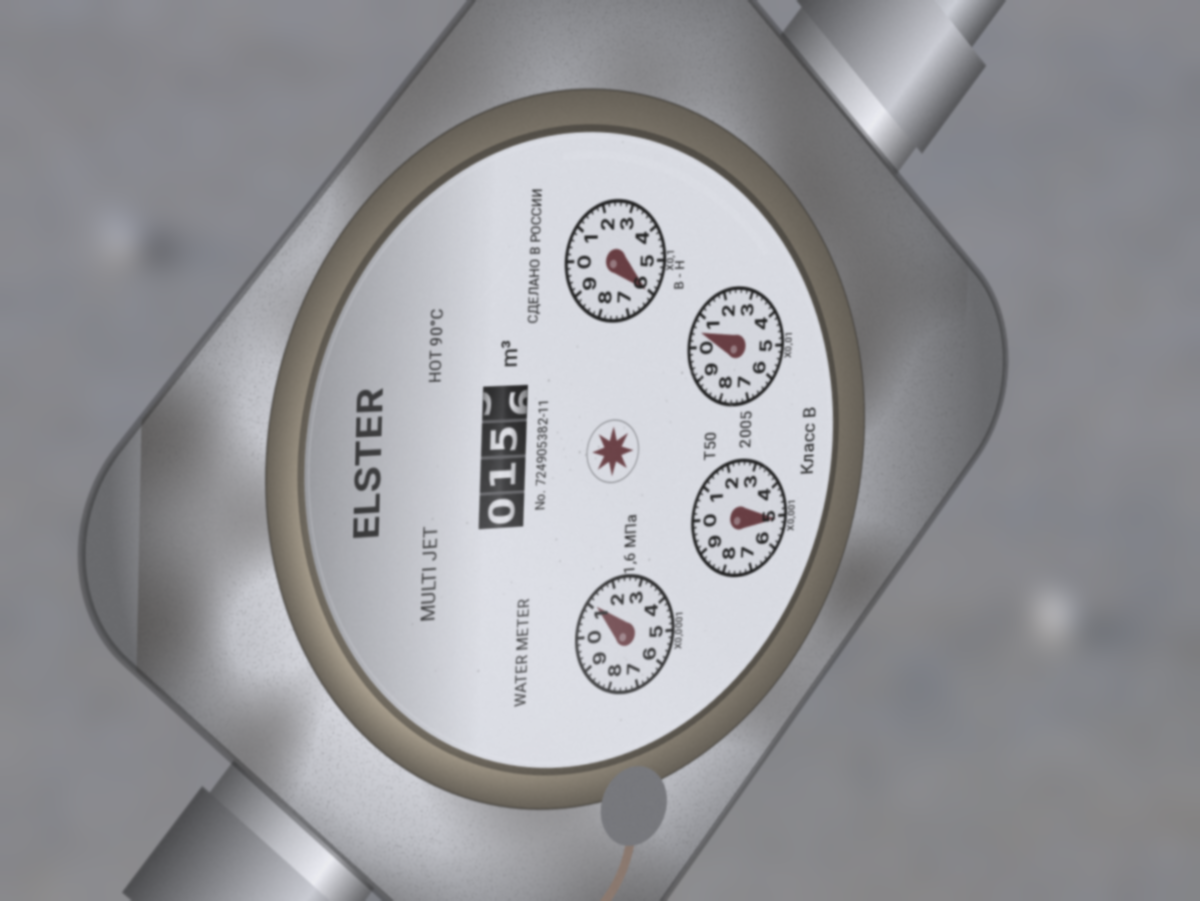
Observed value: 155.6051 m³
